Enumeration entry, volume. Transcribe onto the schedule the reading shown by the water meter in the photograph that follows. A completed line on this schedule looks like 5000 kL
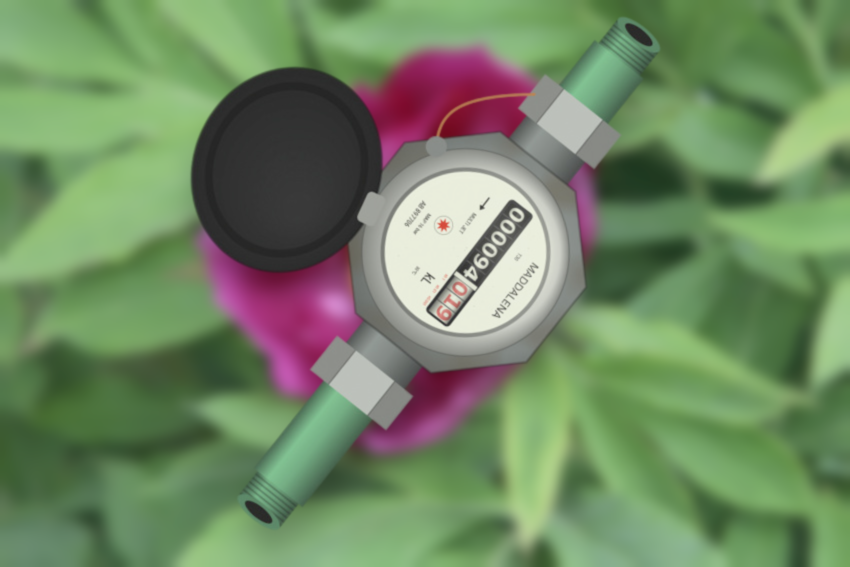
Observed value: 94.019 kL
